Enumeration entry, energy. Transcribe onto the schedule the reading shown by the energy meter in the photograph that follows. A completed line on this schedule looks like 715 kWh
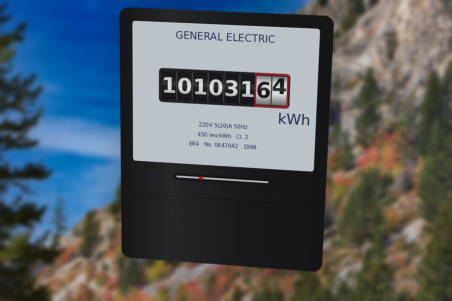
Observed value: 101031.64 kWh
